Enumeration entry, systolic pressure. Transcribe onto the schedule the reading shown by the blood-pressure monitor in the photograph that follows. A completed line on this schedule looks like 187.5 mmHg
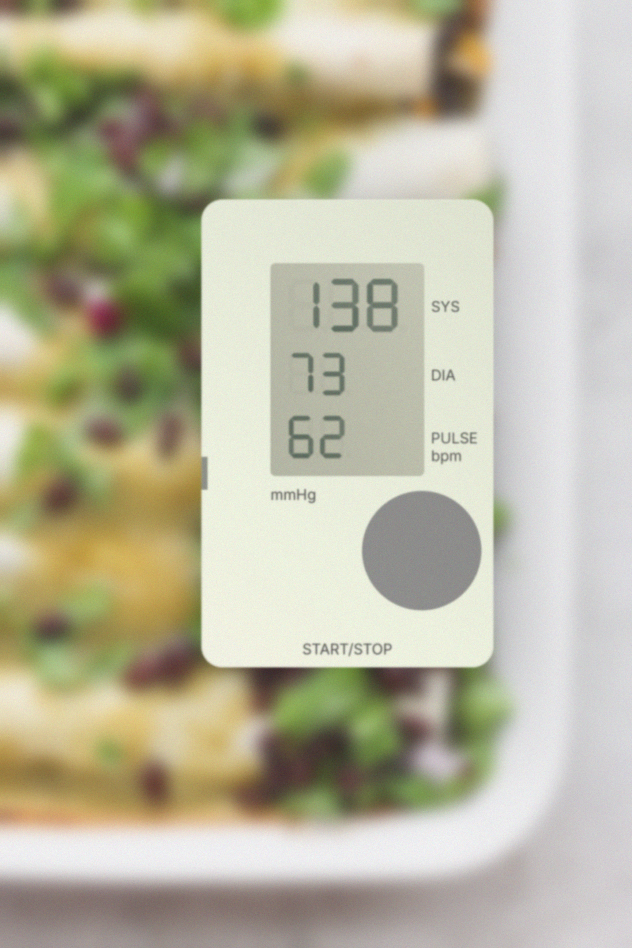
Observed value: 138 mmHg
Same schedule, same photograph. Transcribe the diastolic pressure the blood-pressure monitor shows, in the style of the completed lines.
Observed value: 73 mmHg
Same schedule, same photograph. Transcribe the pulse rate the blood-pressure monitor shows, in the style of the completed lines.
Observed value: 62 bpm
